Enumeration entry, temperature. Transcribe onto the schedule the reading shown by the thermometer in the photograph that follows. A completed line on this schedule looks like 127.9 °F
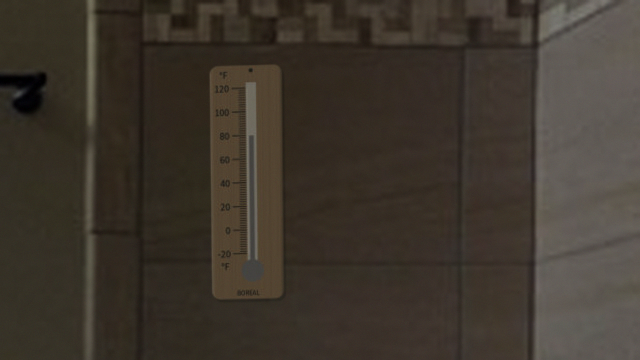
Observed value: 80 °F
